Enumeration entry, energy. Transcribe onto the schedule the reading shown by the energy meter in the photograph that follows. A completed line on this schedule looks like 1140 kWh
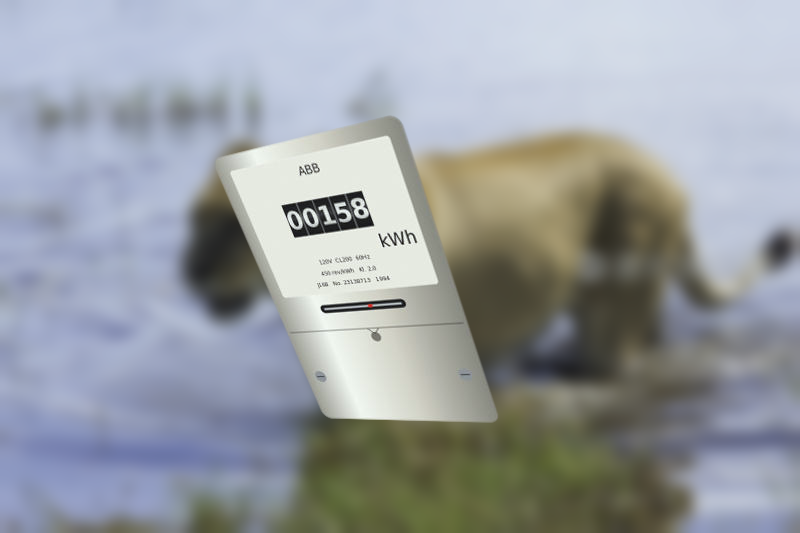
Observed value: 158 kWh
